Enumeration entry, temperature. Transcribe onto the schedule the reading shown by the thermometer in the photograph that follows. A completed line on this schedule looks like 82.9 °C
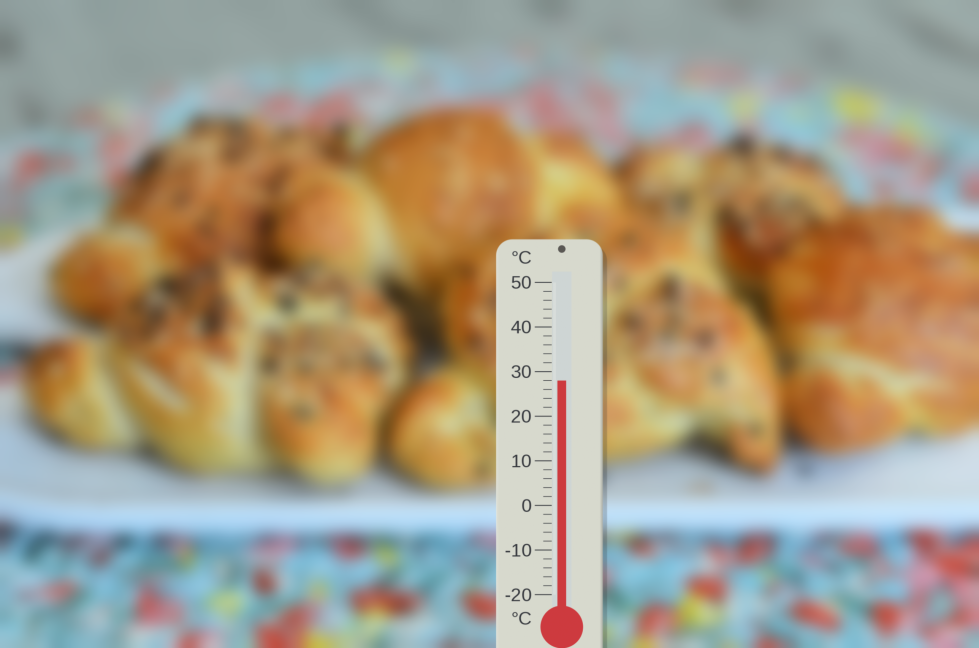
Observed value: 28 °C
